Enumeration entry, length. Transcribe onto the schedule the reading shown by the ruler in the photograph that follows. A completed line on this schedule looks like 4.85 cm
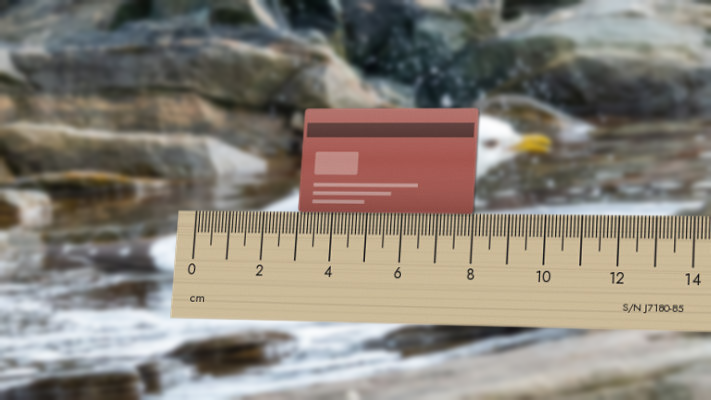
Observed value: 5 cm
